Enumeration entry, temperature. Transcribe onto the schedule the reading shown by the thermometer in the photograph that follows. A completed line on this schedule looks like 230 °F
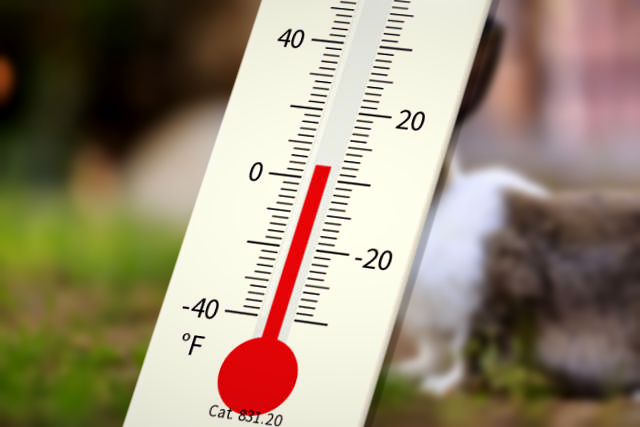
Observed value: 4 °F
